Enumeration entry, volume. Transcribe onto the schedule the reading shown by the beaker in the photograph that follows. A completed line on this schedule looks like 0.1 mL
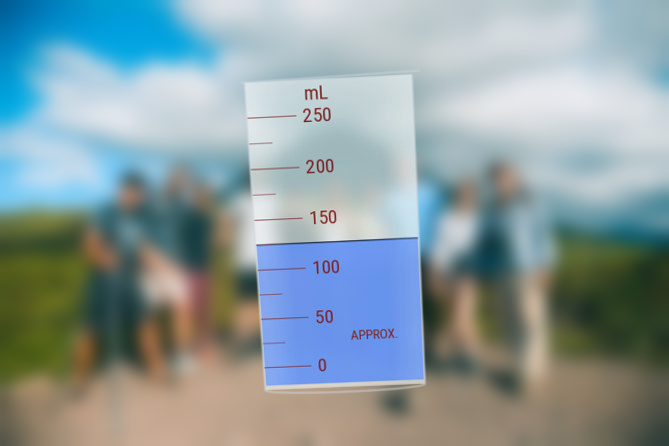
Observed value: 125 mL
